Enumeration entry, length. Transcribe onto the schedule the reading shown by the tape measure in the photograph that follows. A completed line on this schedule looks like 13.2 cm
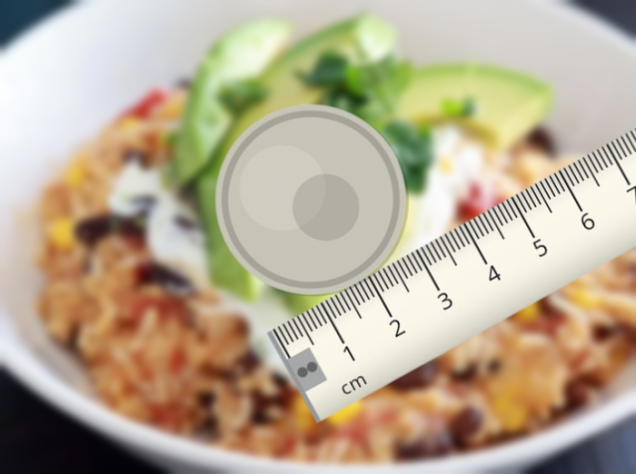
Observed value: 3.5 cm
